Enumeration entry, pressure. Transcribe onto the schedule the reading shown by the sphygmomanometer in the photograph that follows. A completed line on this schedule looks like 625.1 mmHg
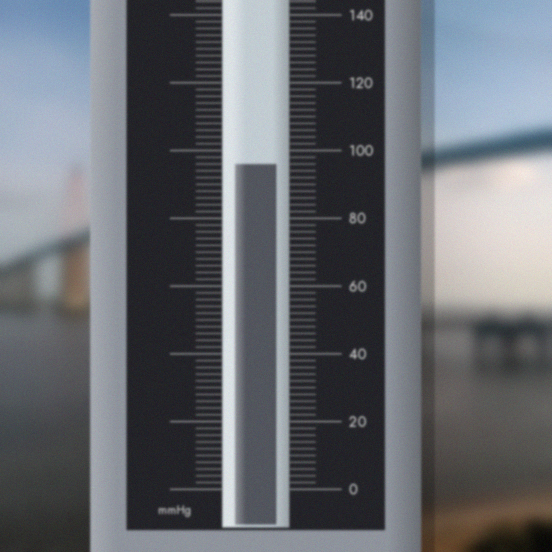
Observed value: 96 mmHg
